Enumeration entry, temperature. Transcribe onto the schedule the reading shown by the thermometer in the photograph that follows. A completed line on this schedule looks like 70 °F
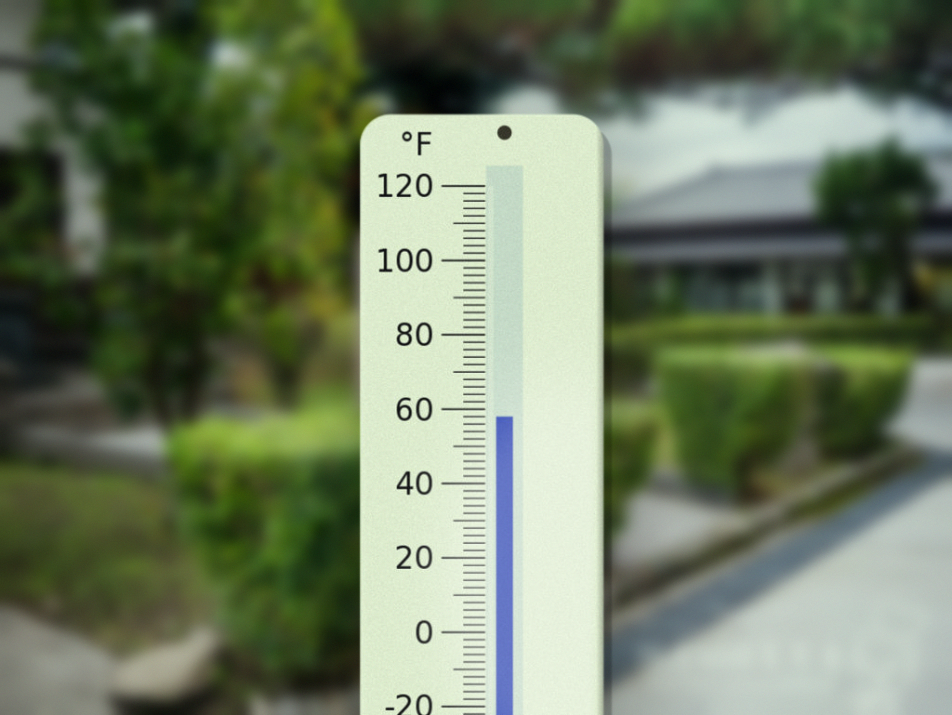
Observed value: 58 °F
